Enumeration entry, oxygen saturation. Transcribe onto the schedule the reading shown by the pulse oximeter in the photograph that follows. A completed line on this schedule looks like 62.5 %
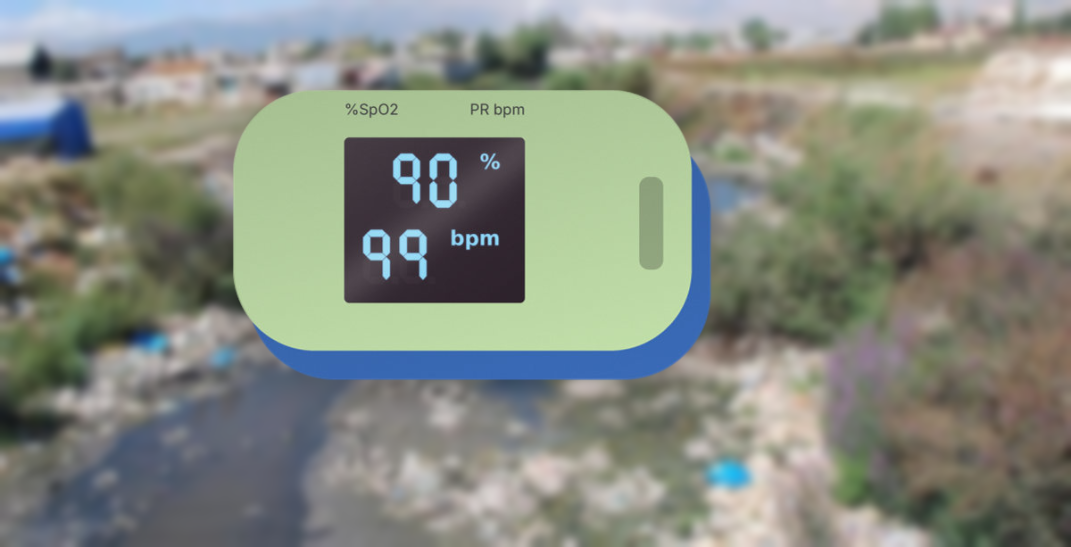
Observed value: 90 %
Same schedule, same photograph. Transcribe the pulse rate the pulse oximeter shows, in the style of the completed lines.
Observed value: 99 bpm
